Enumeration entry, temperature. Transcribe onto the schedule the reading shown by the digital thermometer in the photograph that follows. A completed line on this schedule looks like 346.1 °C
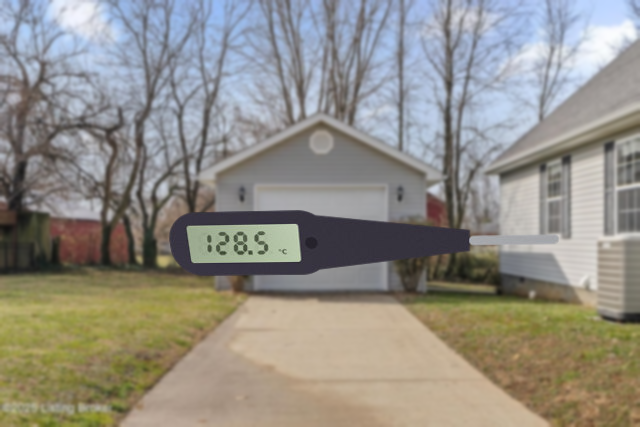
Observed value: 128.5 °C
